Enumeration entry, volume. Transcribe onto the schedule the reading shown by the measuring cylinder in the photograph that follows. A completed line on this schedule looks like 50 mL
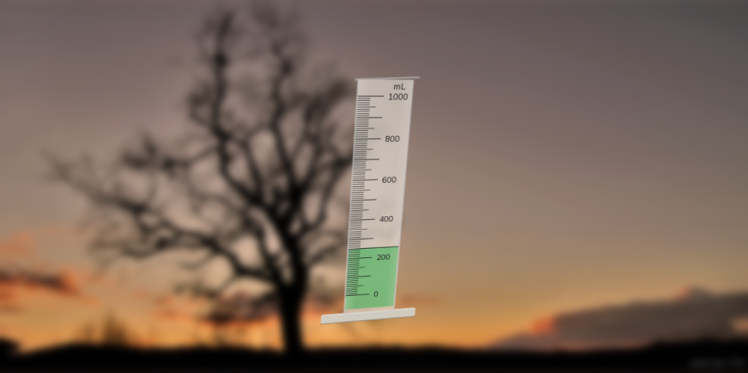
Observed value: 250 mL
